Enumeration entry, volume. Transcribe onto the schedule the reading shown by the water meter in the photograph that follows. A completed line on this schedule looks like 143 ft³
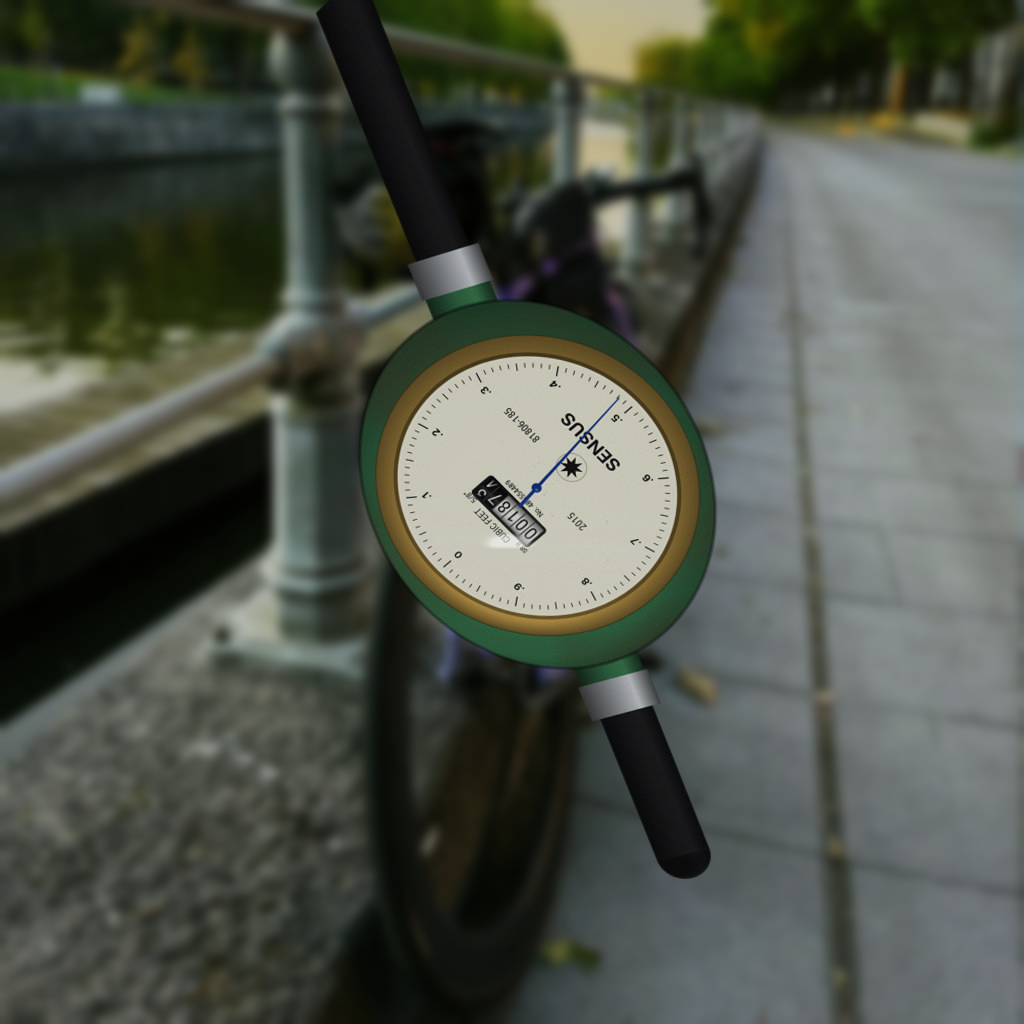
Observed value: 1873.48 ft³
